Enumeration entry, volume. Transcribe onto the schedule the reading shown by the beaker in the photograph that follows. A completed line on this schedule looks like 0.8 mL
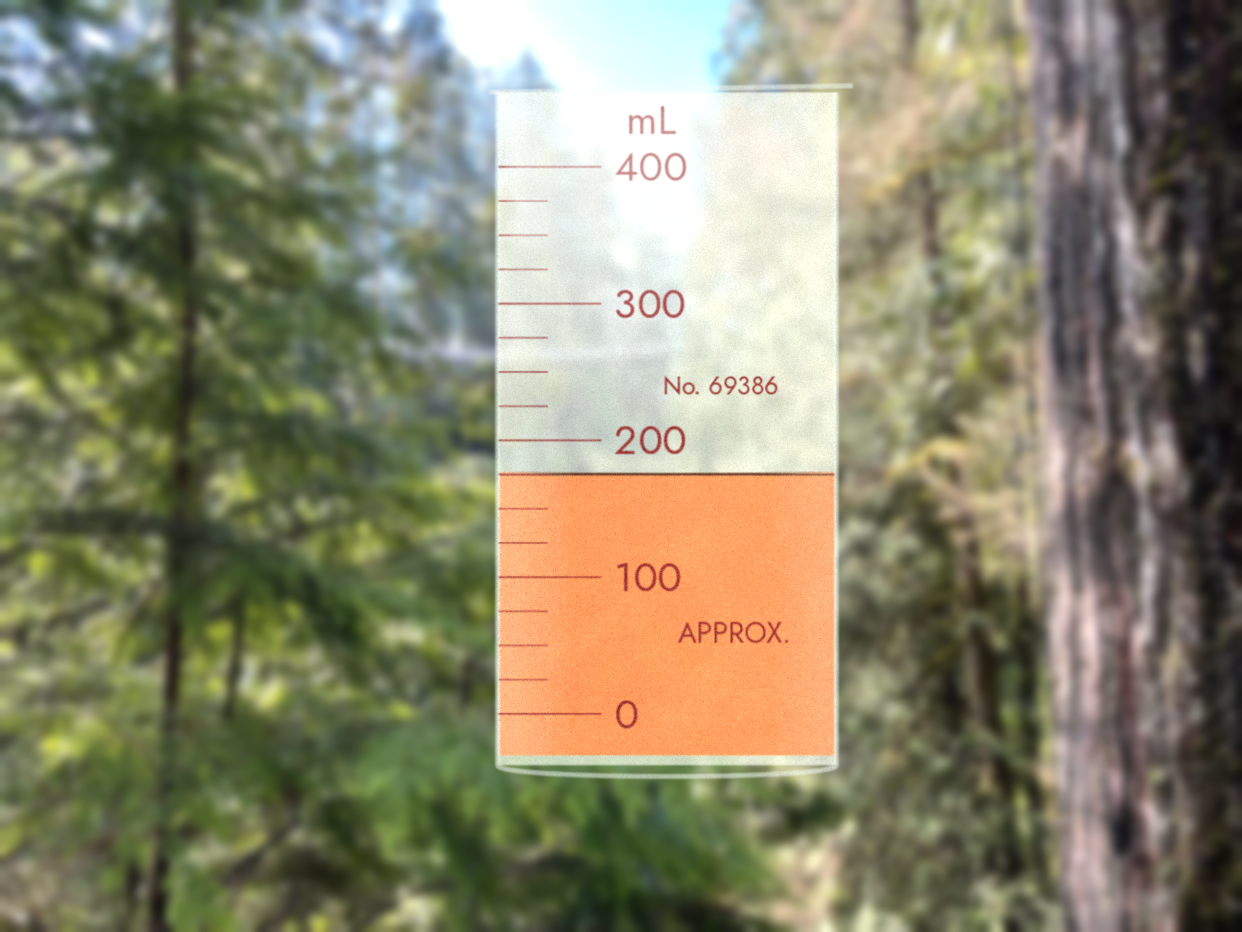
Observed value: 175 mL
